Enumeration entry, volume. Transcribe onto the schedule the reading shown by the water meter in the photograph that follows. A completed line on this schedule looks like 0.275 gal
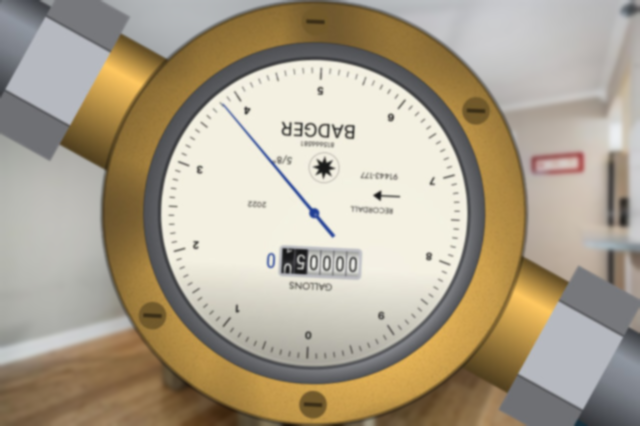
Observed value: 503.8 gal
